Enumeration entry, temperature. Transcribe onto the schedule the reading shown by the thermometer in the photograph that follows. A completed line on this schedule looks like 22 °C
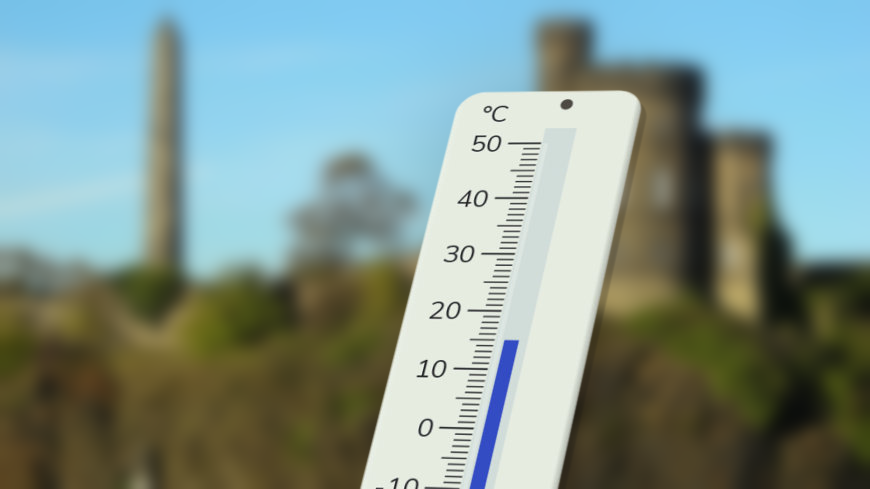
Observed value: 15 °C
